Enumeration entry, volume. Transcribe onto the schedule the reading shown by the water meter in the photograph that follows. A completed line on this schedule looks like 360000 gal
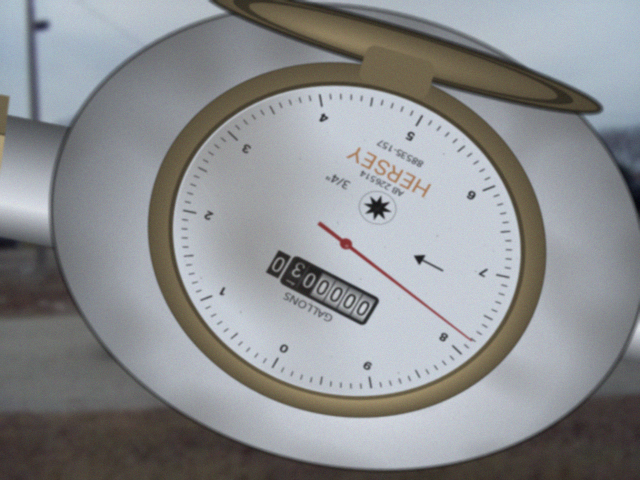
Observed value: 27.8 gal
